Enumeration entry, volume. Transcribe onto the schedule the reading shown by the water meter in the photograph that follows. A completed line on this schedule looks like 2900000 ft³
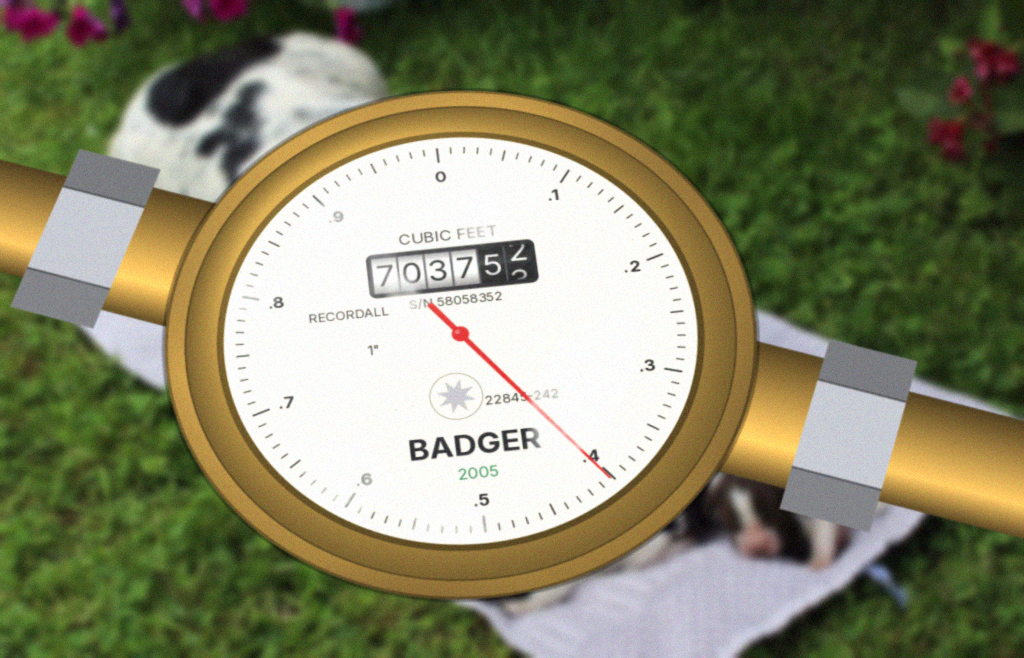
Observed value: 703752.40 ft³
